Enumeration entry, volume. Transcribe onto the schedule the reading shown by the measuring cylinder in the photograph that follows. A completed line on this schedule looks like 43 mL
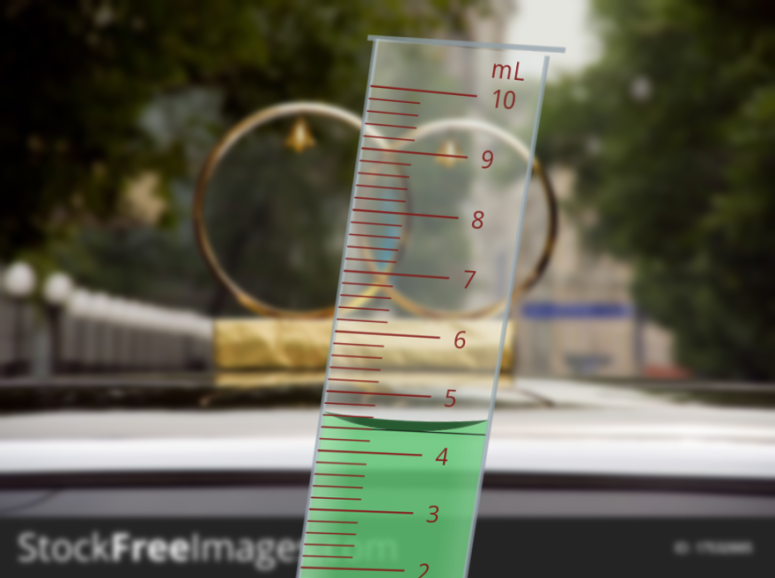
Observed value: 4.4 mL
